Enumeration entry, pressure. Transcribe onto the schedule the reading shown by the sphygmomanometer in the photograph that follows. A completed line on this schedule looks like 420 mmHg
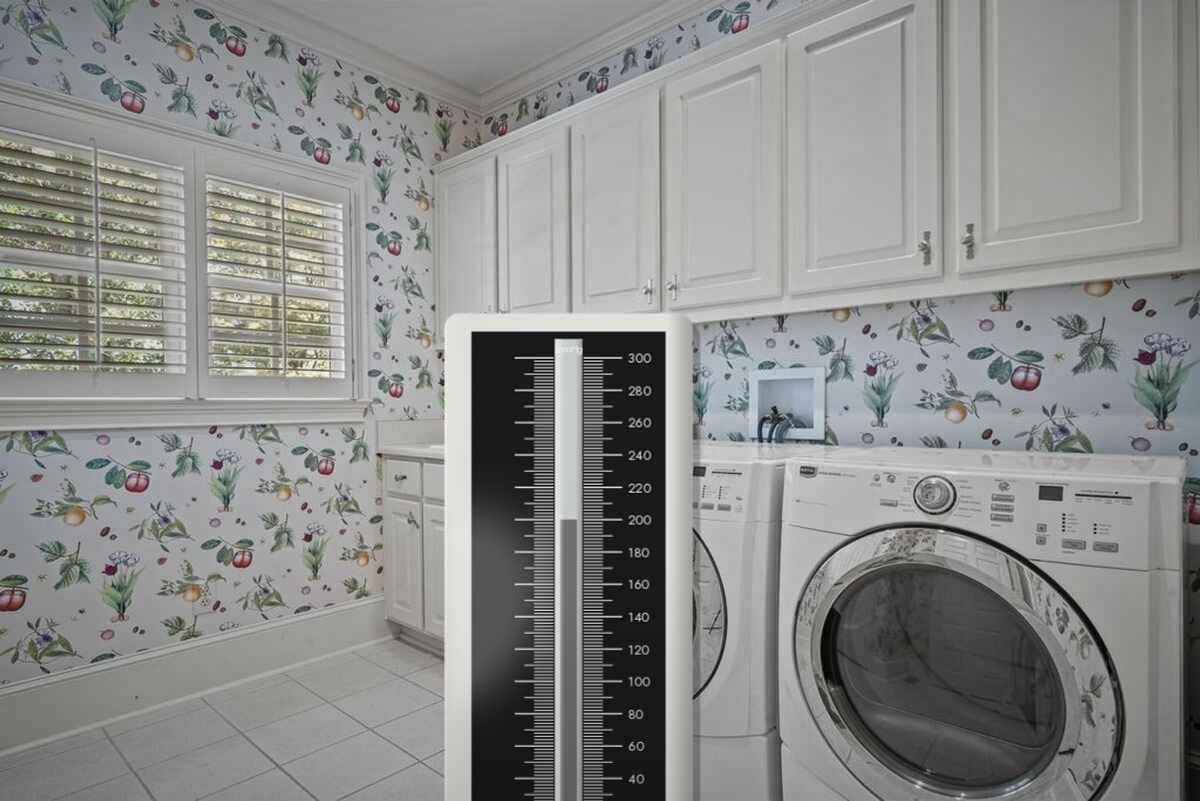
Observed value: 200 mmHg
